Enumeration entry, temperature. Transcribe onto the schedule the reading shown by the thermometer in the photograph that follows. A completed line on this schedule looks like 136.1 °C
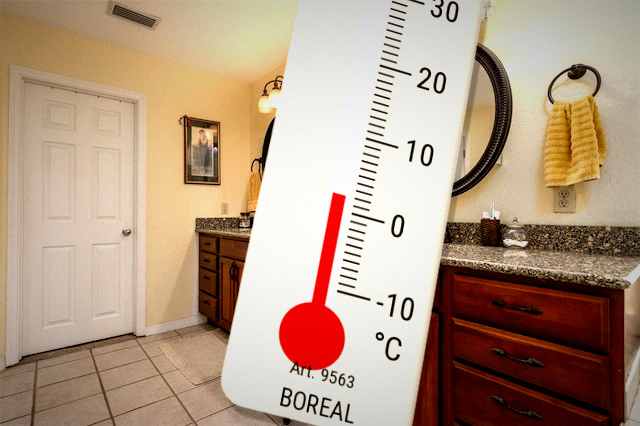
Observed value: 2 °C
